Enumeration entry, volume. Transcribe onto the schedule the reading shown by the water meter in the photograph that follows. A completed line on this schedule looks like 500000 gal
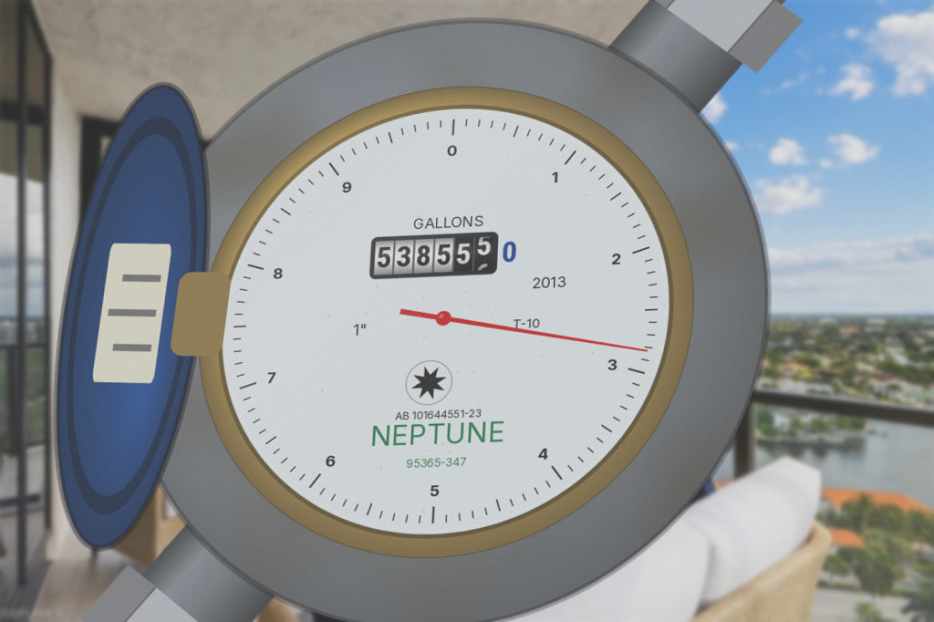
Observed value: 5385552.8 gal
